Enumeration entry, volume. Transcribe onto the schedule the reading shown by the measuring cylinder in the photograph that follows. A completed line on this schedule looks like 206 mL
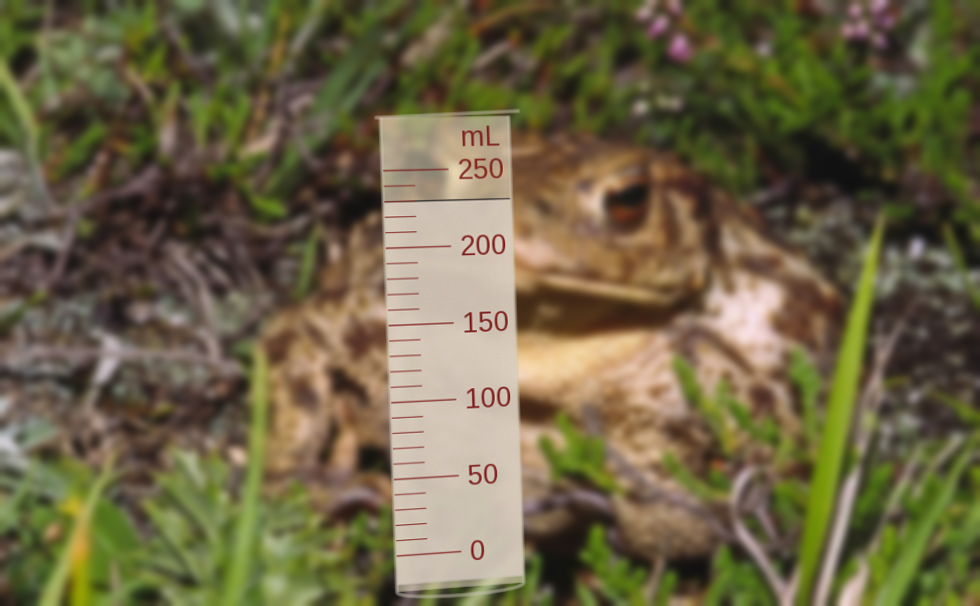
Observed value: 230 mL
